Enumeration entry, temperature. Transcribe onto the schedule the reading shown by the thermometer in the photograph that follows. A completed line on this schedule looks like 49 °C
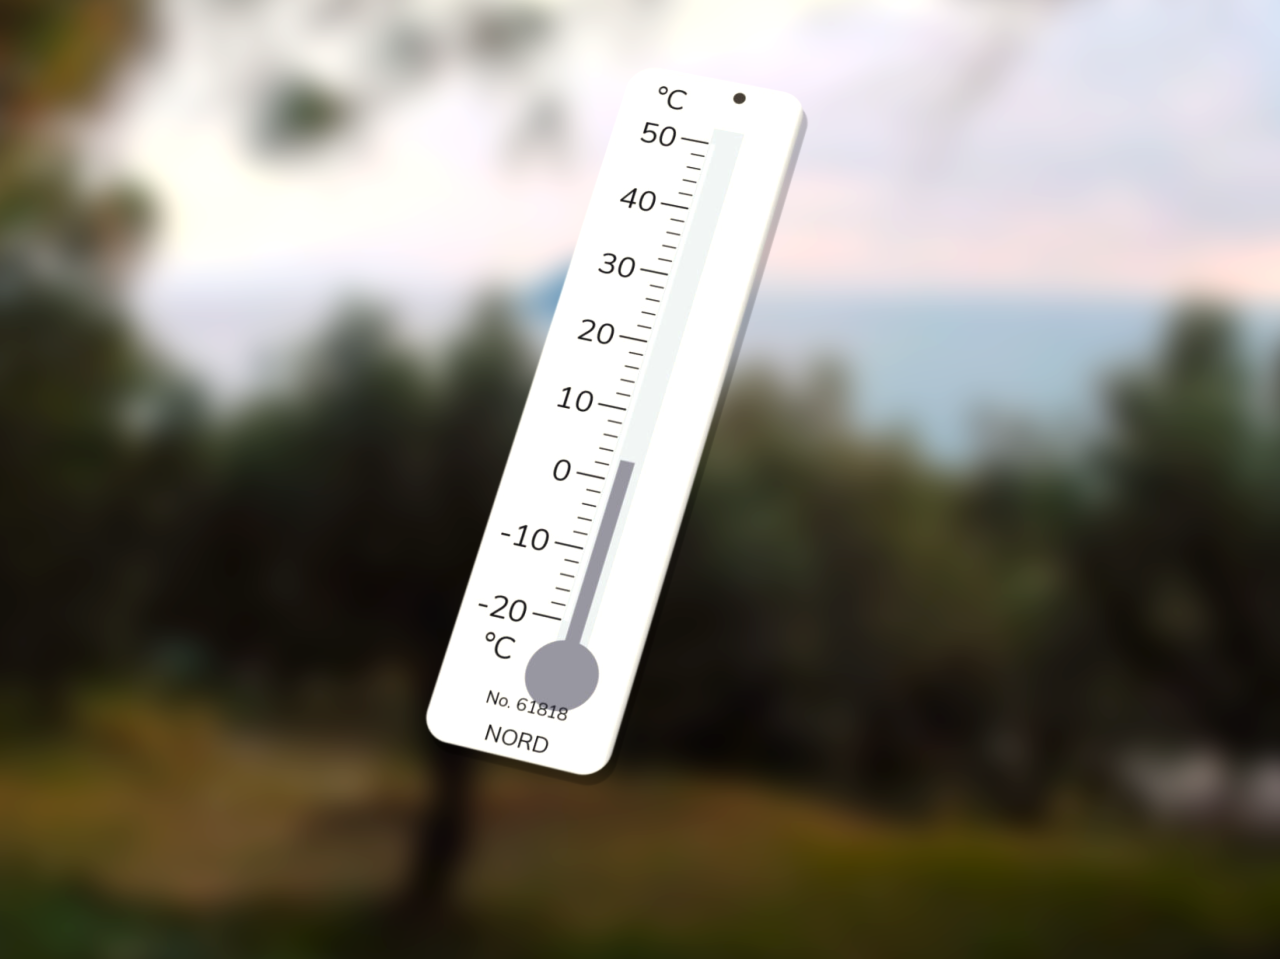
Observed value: 3 °C
